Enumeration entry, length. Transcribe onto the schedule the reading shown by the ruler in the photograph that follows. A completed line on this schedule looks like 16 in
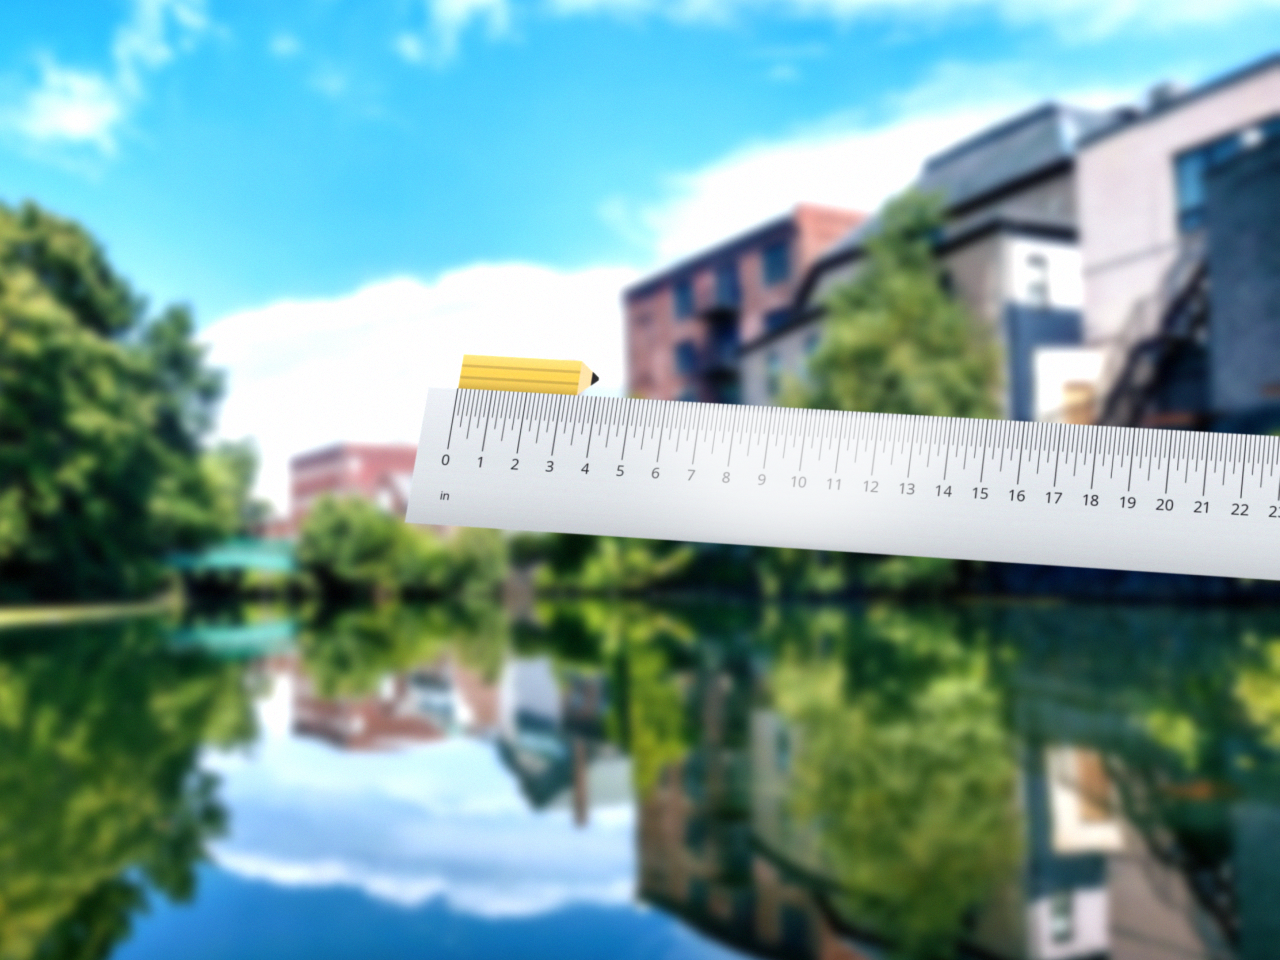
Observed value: 4 in
